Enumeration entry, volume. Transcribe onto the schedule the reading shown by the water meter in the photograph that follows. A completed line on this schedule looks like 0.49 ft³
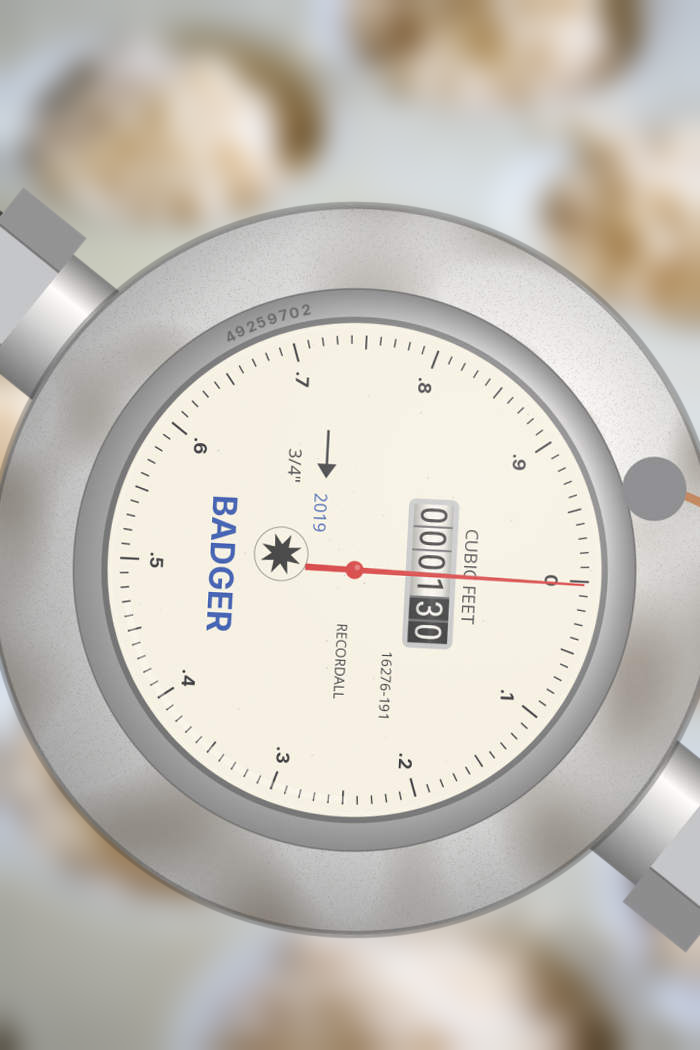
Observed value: 130.00 ft³
